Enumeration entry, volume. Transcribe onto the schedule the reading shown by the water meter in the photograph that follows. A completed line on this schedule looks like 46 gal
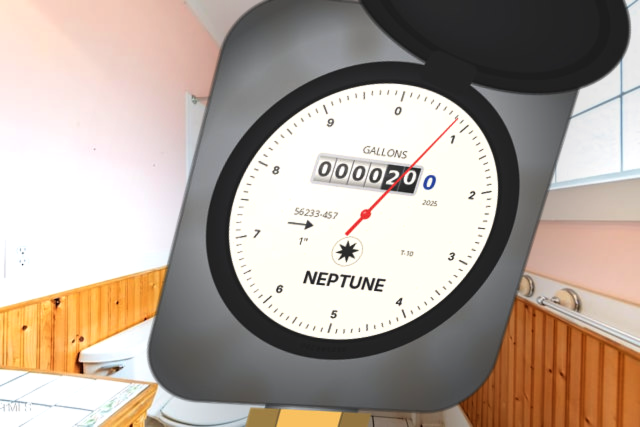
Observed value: 200.8 gal
